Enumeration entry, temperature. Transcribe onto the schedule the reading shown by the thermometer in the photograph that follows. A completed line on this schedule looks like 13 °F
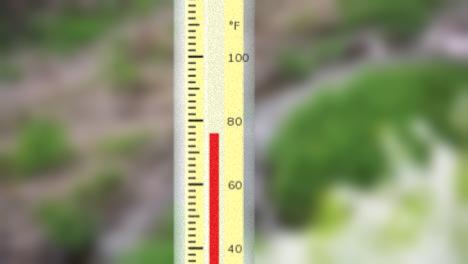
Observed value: 76 °F
